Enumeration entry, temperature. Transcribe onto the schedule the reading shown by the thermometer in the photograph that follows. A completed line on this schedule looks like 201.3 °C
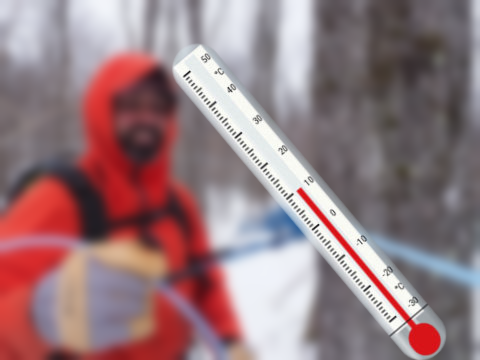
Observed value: 10 °C
